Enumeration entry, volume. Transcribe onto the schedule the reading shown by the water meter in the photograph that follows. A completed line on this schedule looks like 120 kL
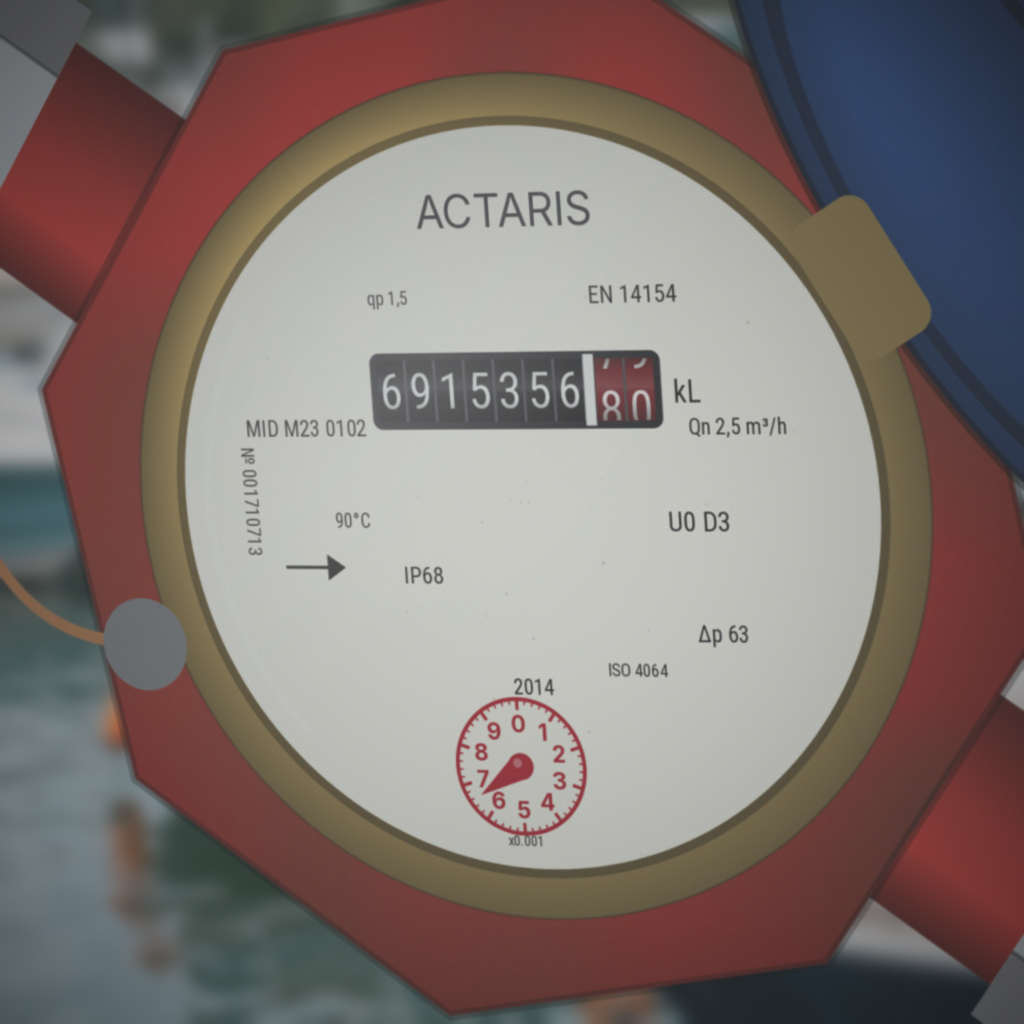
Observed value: 6915356.796 kL
